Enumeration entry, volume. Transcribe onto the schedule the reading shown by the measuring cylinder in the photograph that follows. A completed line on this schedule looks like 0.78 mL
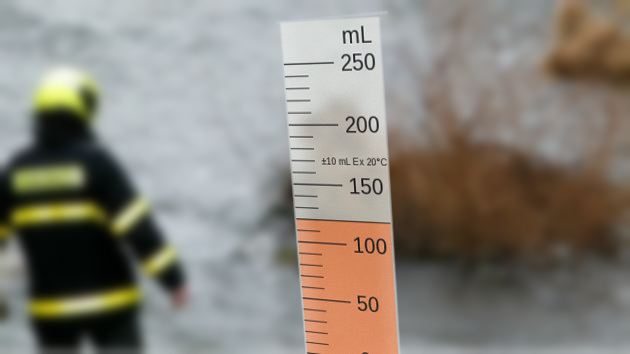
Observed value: 120 mL
